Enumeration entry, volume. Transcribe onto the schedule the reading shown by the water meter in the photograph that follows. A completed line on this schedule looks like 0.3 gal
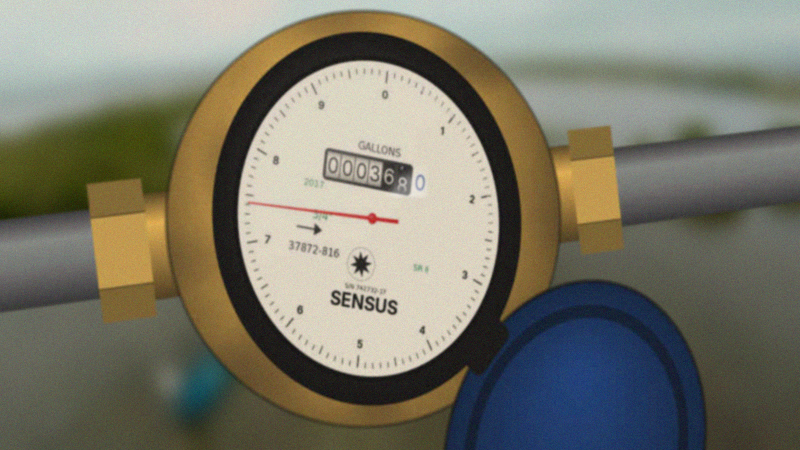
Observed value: 3677.4 gal
